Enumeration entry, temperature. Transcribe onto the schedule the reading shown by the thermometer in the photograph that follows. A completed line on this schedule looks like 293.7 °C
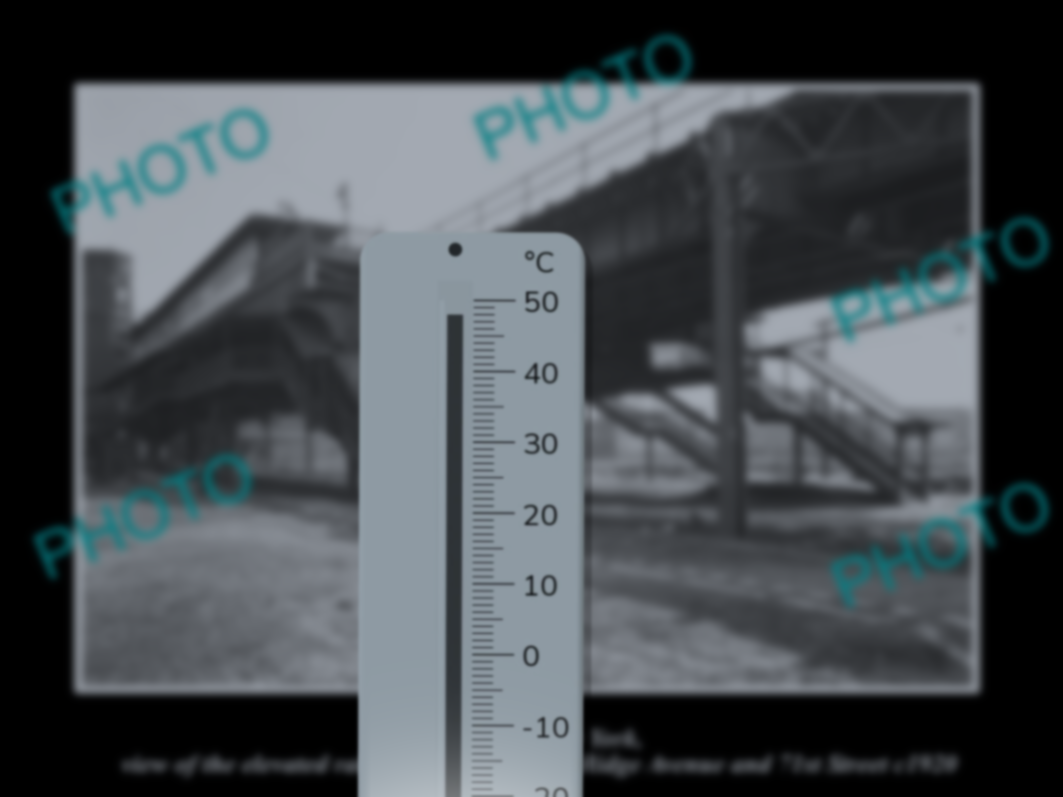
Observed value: 48 °C
